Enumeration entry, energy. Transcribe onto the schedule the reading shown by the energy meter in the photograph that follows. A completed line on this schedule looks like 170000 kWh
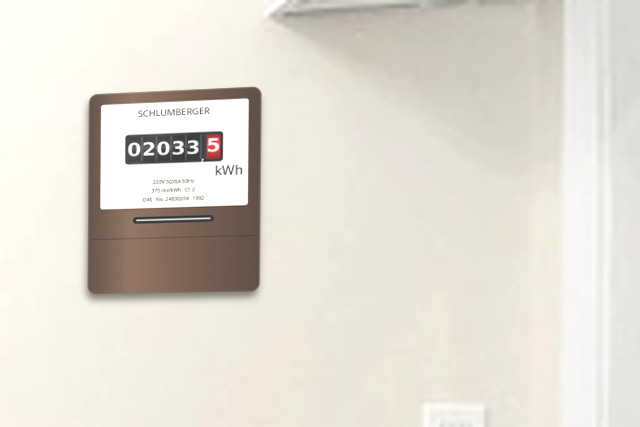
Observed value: 2033.5 kWh
